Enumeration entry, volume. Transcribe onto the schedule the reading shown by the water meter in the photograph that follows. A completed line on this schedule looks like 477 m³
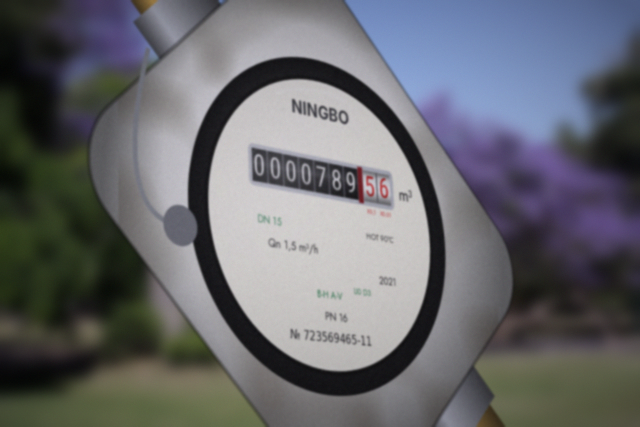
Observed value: 789.56 m³
